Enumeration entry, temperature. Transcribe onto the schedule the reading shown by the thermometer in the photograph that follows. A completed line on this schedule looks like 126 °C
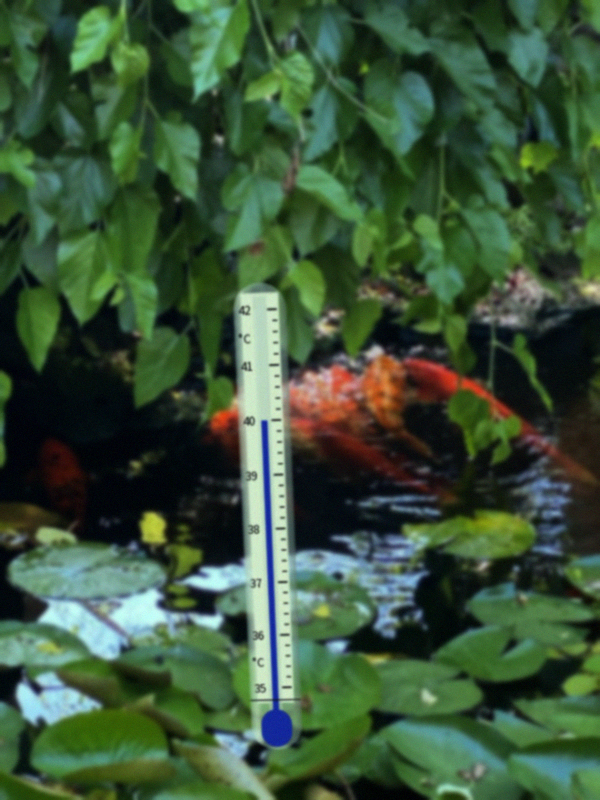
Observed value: 40 °C
